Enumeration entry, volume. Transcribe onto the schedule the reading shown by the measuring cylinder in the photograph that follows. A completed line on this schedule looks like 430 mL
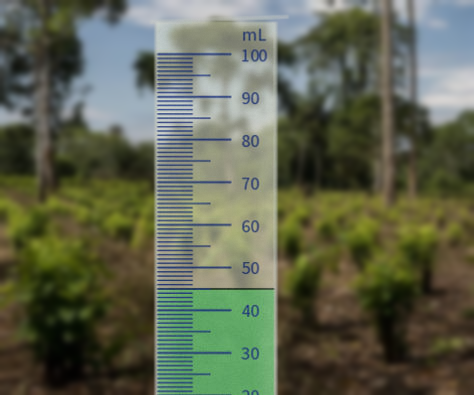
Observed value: 45 mL
